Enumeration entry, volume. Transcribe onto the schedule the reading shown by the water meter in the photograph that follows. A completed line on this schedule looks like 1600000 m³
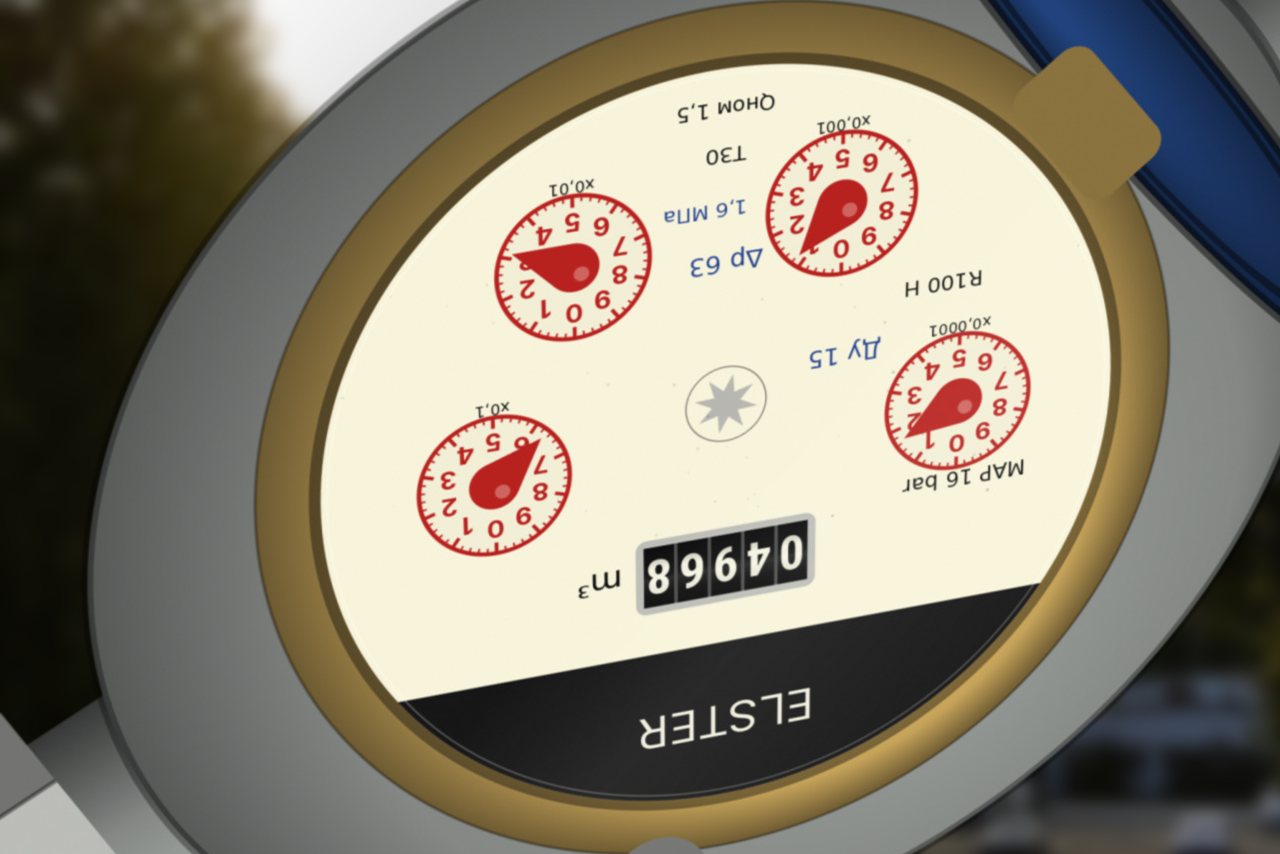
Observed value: 4968.6311 m³
